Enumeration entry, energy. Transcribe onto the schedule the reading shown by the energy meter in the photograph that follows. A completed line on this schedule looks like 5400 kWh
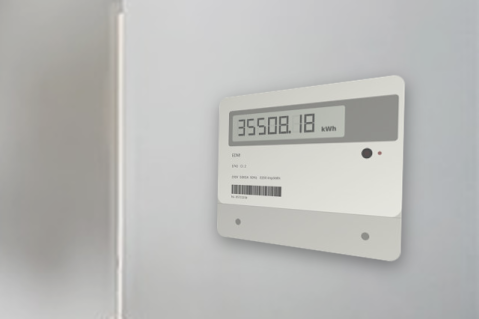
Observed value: 35508.18 kWh
